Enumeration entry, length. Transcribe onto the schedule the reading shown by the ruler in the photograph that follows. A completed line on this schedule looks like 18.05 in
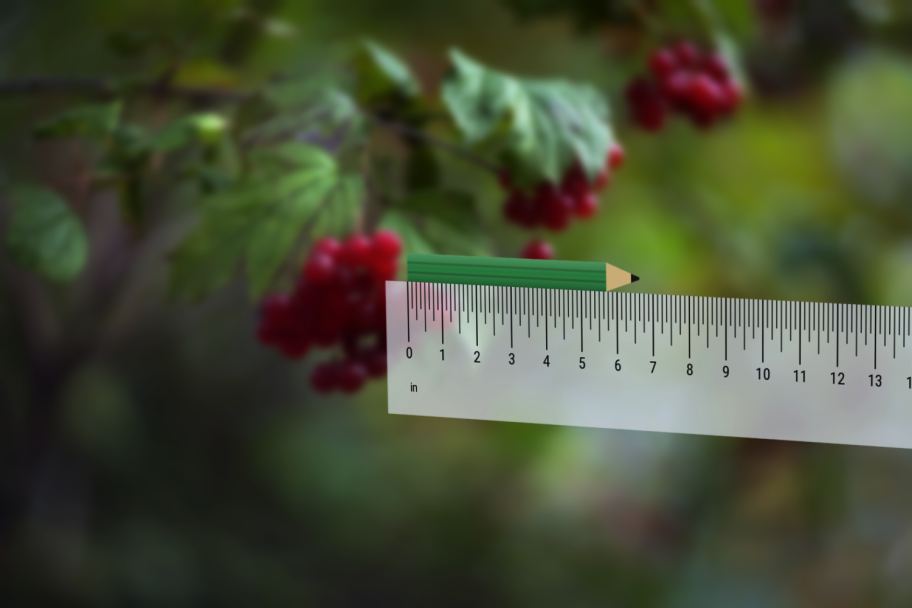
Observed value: 6.625 in
